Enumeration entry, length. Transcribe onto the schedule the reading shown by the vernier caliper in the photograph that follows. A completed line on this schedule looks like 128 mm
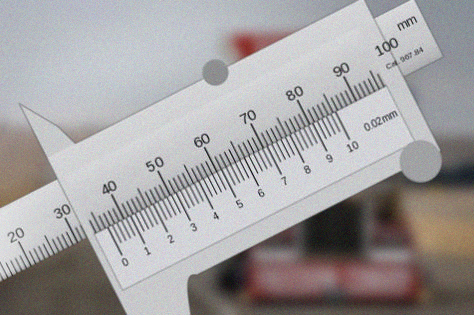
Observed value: 36.5 mm
